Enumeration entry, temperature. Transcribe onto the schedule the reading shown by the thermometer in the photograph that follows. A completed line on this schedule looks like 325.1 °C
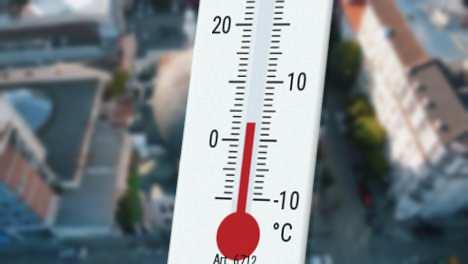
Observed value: 3 °C
